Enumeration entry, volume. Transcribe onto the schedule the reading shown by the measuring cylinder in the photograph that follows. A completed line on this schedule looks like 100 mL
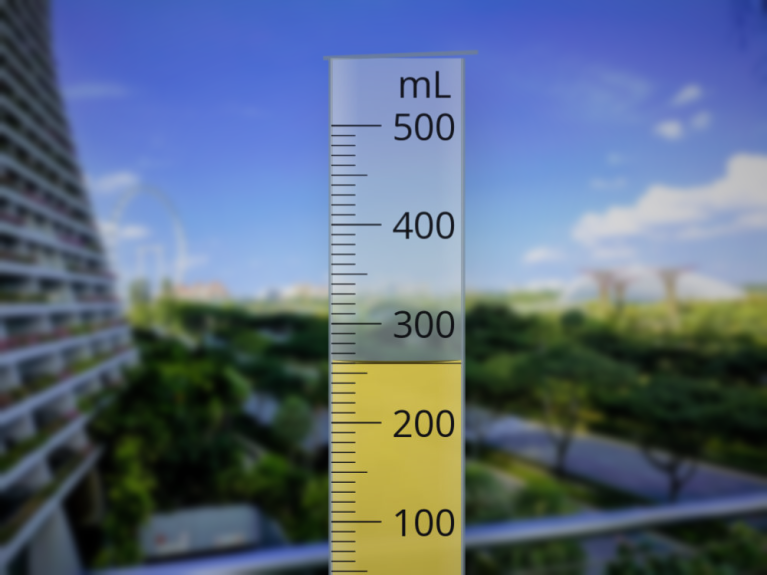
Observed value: 260 mL
